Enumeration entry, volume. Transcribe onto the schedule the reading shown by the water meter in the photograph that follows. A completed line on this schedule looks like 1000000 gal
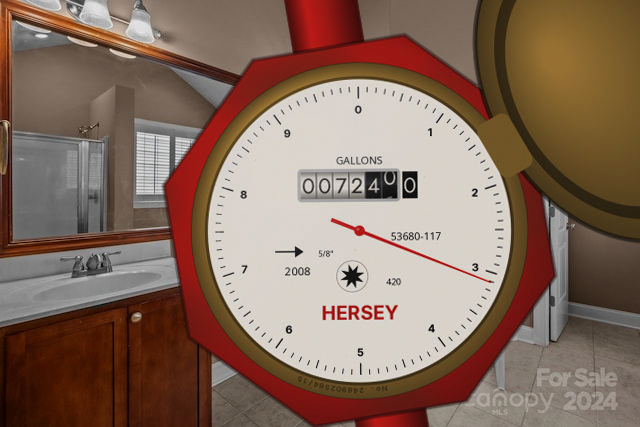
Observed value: 72403.1 gal
